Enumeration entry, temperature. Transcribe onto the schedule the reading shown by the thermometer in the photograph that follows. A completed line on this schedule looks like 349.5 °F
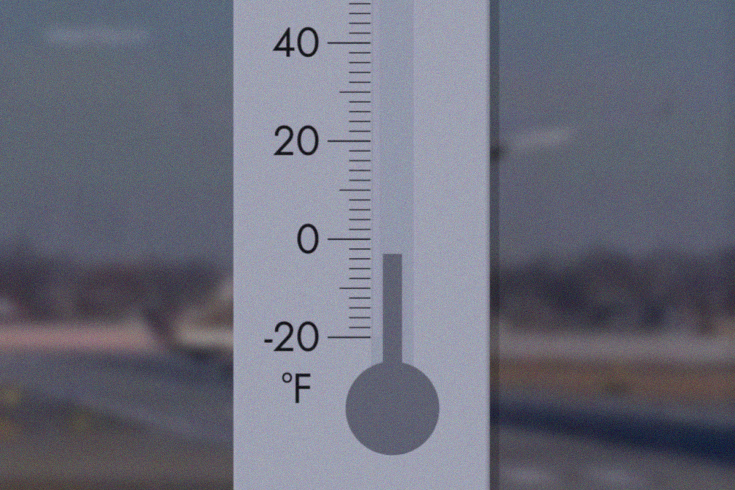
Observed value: -3 °F
